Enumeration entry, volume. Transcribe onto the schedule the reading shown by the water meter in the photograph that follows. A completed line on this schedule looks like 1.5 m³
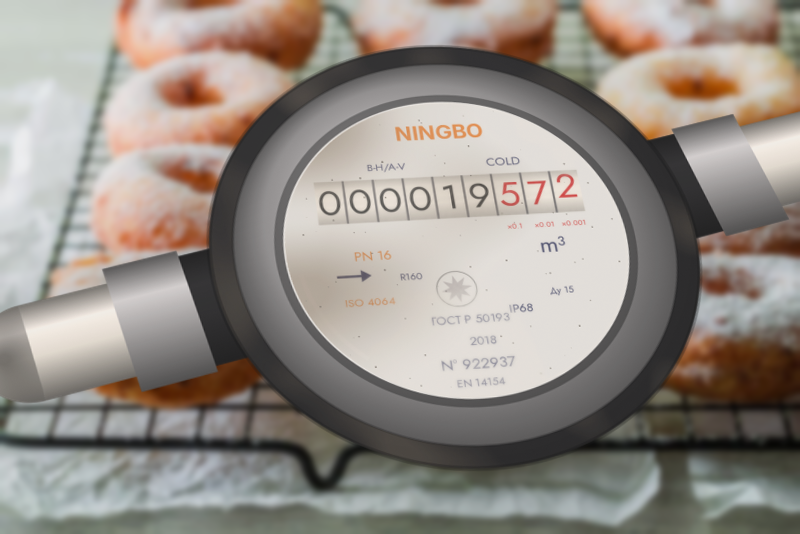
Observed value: 19.572 m³
